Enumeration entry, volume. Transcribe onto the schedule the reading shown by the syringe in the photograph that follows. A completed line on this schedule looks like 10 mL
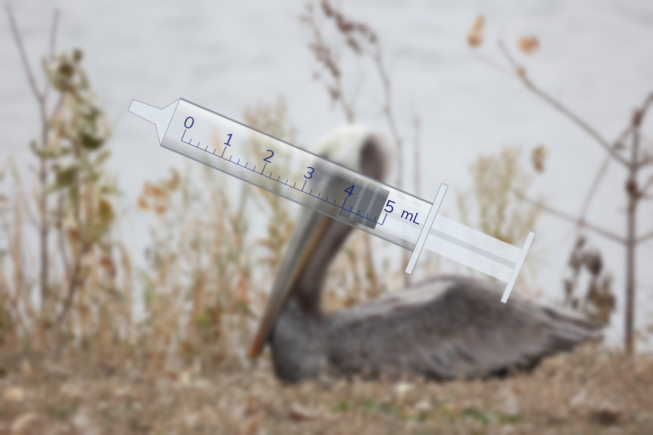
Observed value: 4 mL
